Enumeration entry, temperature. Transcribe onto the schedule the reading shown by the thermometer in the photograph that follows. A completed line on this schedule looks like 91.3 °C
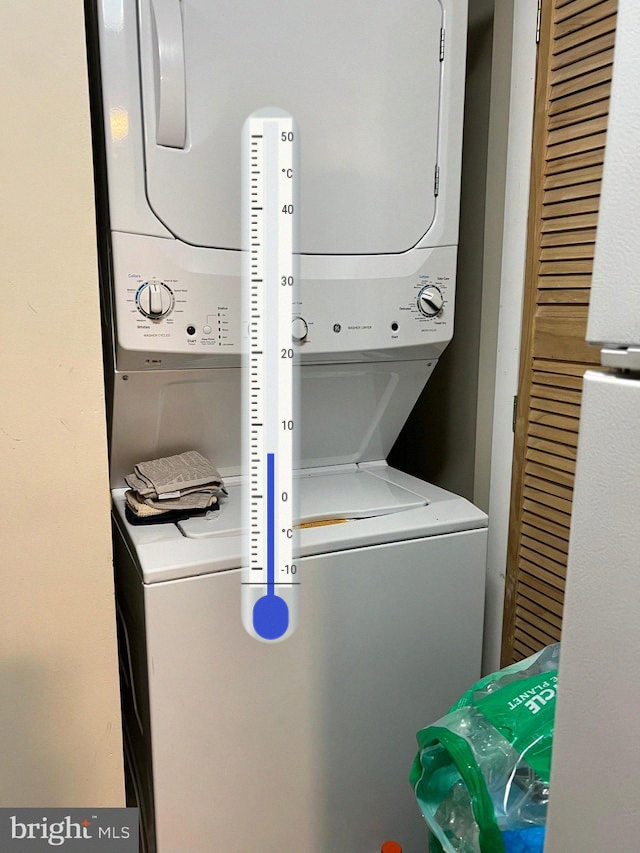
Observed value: 6 °C
